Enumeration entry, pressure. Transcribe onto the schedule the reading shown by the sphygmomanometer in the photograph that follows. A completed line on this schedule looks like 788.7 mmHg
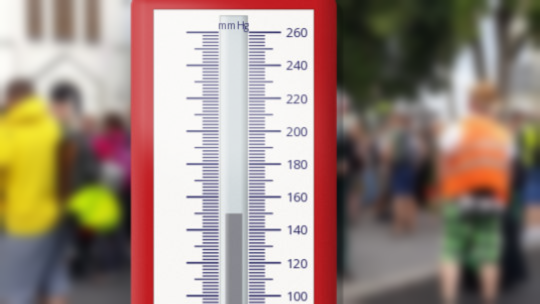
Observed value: 150 mmHg
